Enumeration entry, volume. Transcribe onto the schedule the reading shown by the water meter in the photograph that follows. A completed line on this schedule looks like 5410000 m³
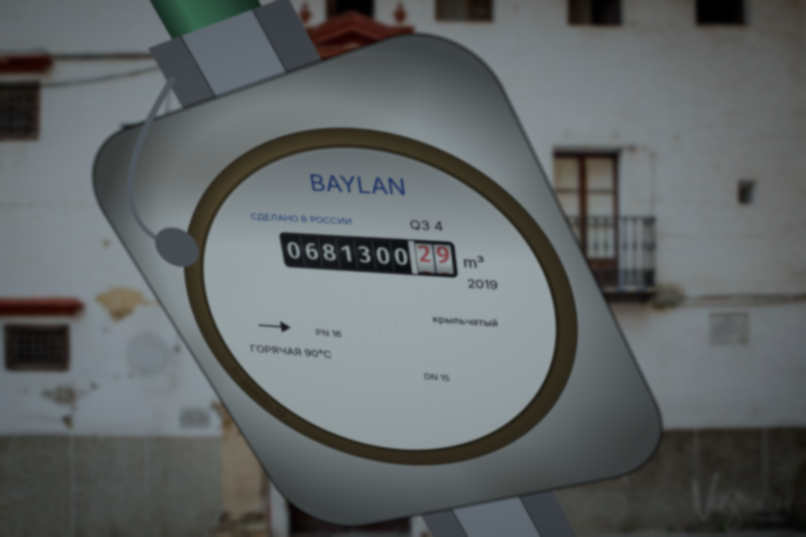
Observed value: 681300.29 m³
